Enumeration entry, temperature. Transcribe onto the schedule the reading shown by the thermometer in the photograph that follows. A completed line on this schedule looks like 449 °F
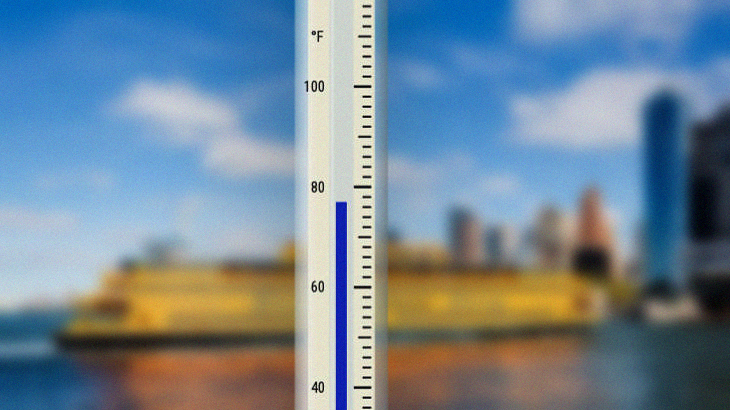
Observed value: 77 °F
